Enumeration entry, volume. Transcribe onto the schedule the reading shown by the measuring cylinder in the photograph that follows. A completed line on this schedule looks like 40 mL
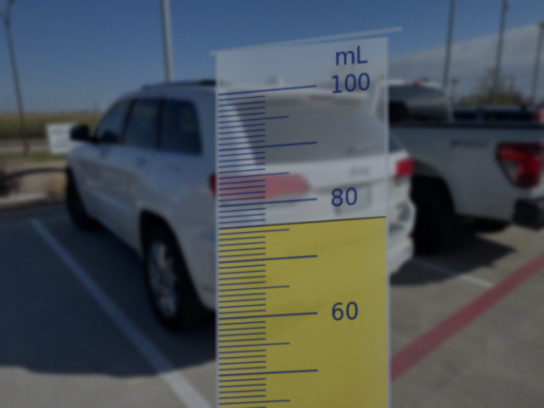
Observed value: 76 mL
